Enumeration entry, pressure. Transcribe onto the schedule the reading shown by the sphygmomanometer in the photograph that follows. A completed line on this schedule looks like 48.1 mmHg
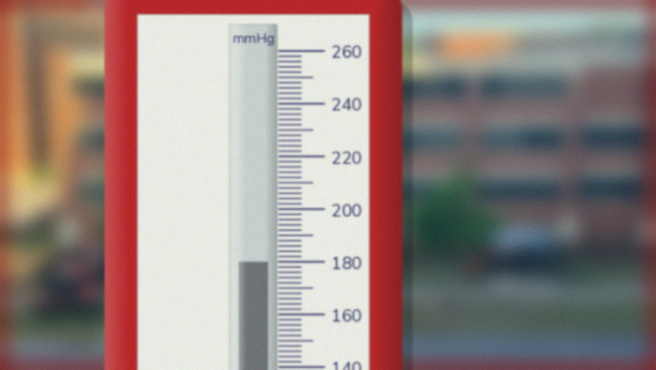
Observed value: 180 mmHg
